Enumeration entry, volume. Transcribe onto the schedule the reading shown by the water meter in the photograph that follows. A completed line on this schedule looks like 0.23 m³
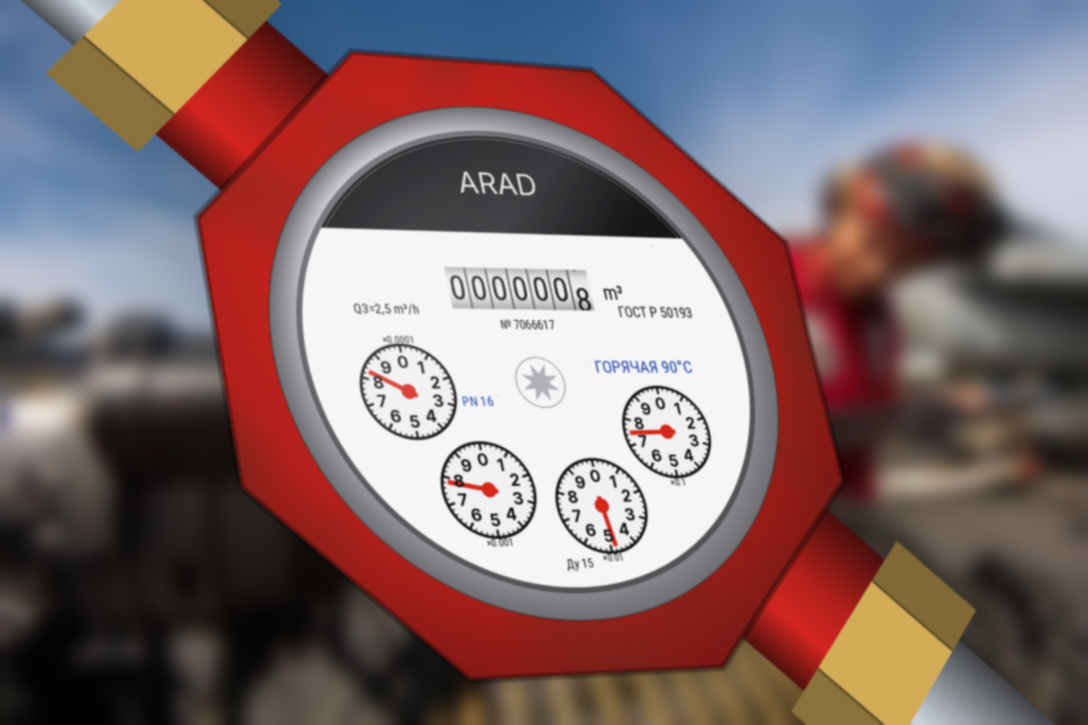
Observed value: 7.7478 m³
